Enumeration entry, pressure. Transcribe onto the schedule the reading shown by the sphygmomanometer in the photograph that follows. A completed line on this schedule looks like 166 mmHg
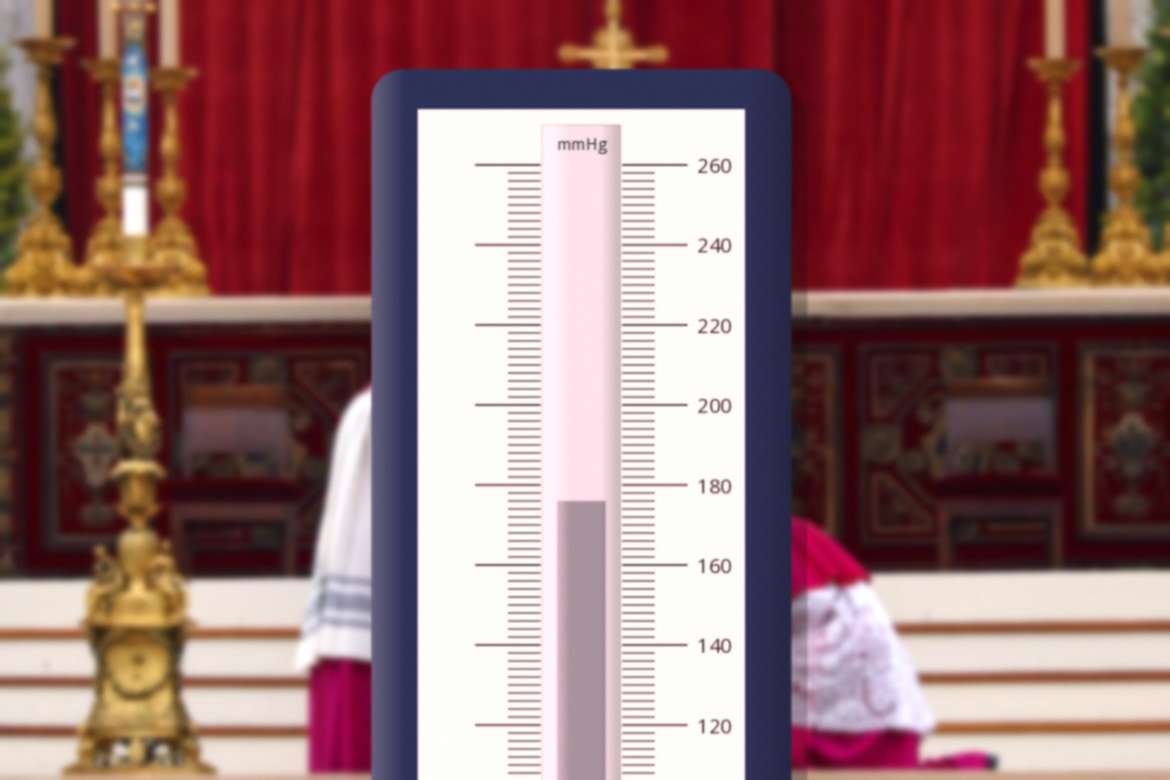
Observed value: 176 mmHg
